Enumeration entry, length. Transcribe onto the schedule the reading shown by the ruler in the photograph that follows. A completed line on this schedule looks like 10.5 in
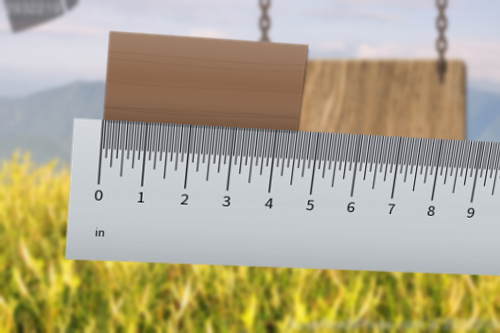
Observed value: 4.5 in
